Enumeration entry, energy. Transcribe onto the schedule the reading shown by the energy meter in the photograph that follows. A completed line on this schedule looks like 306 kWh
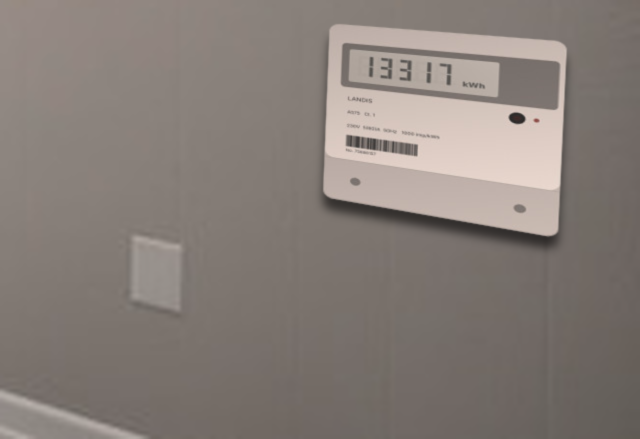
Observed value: 13317 kWh
